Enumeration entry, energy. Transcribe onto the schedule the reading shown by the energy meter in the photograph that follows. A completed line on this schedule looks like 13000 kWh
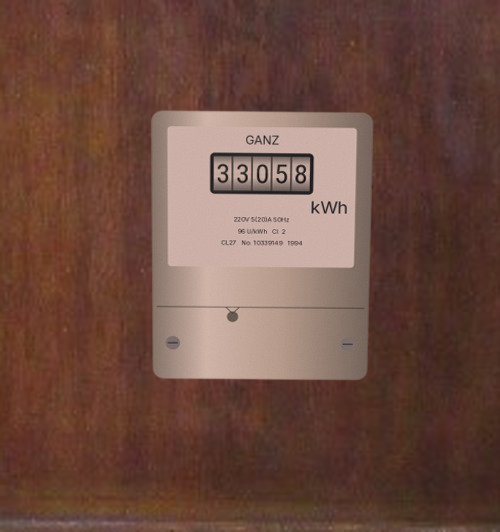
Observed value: 33058 kWh
